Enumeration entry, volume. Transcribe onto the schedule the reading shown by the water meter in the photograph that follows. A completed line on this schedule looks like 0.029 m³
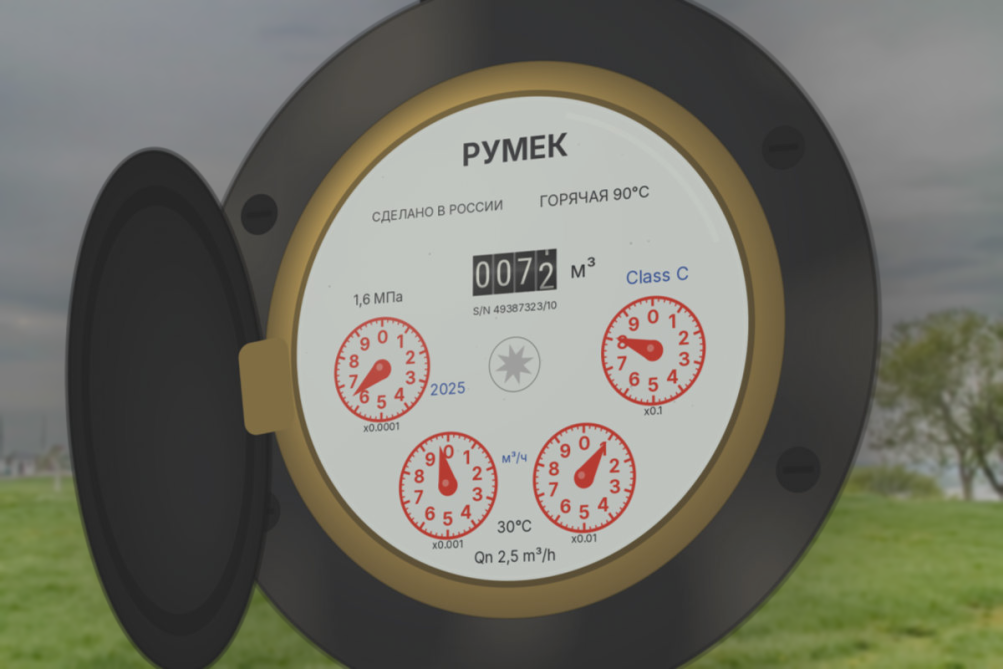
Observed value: 71.8096 m³
